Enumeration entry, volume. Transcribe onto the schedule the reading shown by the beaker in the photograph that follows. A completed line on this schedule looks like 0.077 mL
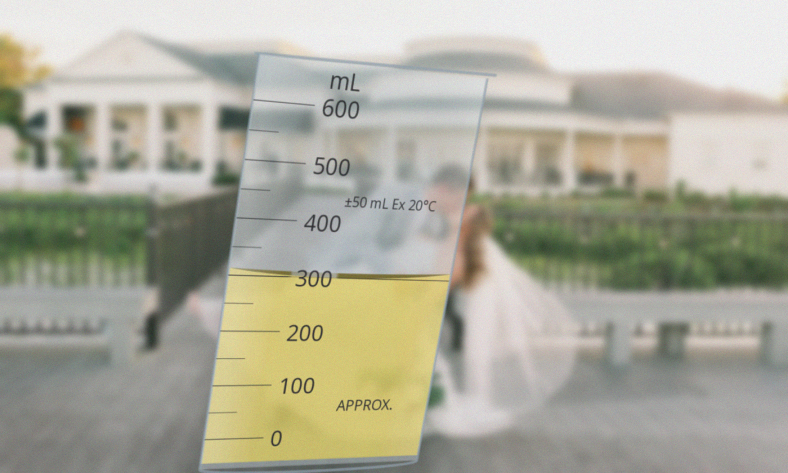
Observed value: 300 mL
